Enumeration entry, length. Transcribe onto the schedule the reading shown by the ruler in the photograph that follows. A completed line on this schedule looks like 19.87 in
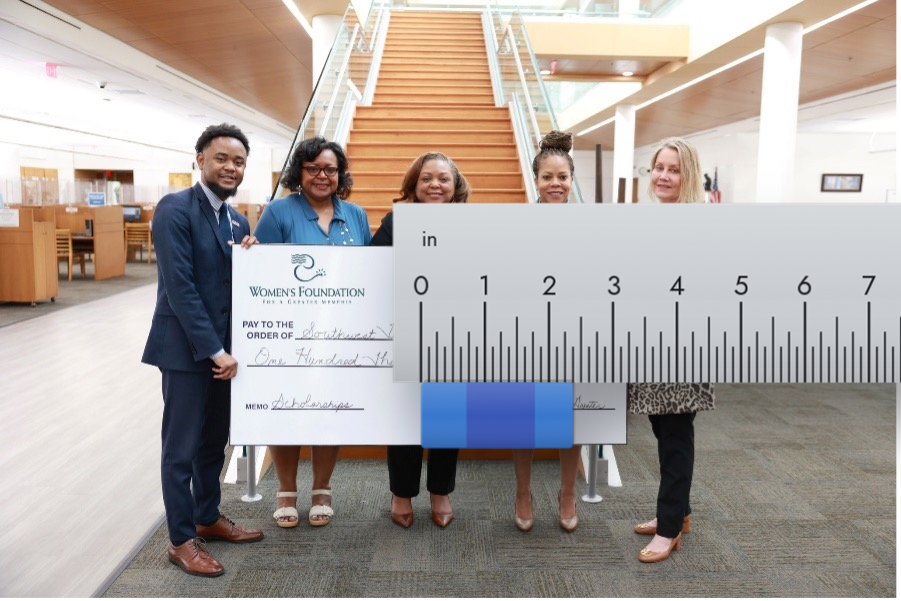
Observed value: 2.375 in
